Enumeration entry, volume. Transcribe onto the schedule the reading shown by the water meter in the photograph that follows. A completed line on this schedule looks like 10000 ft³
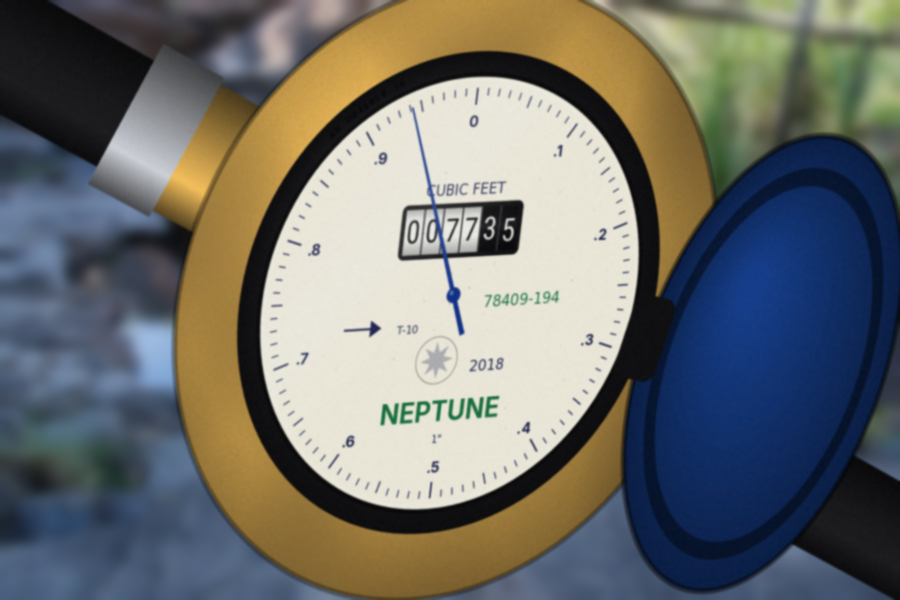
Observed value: 7734.94 ft³
